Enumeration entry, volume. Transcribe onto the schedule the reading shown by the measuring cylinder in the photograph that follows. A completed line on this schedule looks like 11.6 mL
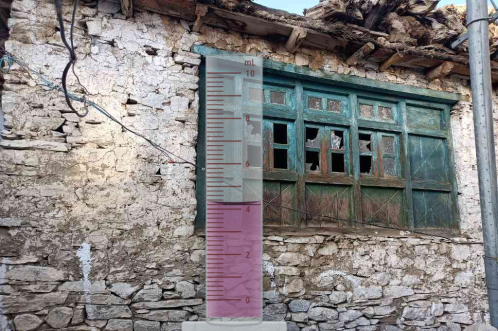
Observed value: 4.2 mL
